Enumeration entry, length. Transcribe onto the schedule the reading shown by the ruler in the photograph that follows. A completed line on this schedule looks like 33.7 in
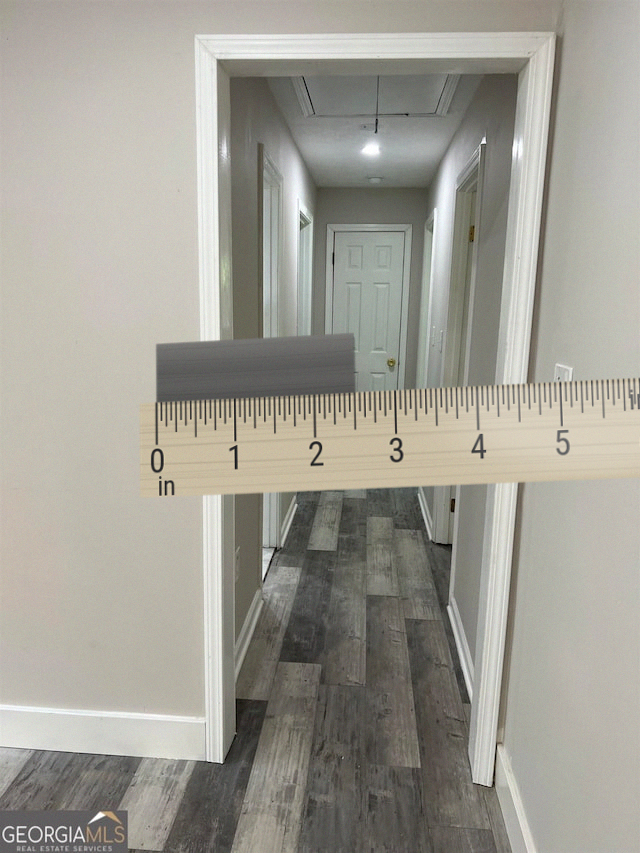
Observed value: 2.5 in
